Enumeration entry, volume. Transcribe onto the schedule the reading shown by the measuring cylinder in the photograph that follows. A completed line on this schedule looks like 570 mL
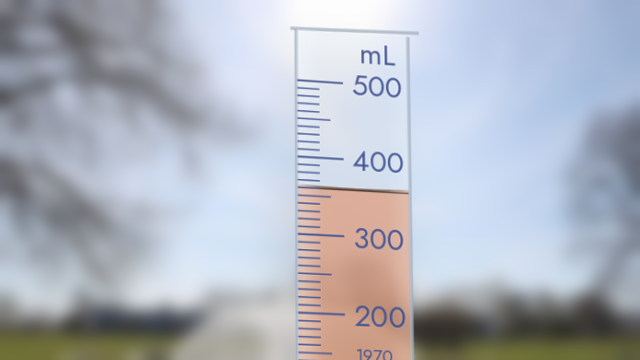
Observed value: 360 mL
